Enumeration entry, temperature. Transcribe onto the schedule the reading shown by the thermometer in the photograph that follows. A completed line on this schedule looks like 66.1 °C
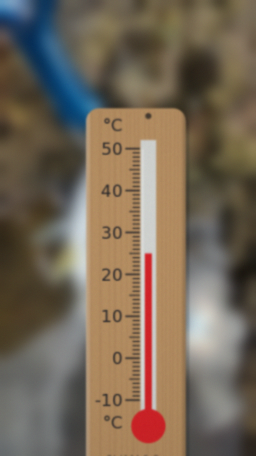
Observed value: 25 °C
